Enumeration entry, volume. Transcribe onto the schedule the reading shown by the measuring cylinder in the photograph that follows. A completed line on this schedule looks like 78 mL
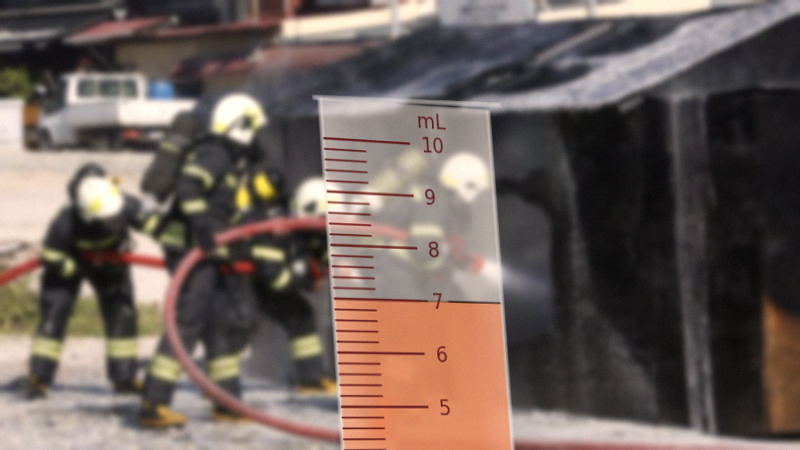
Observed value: 7 mL
